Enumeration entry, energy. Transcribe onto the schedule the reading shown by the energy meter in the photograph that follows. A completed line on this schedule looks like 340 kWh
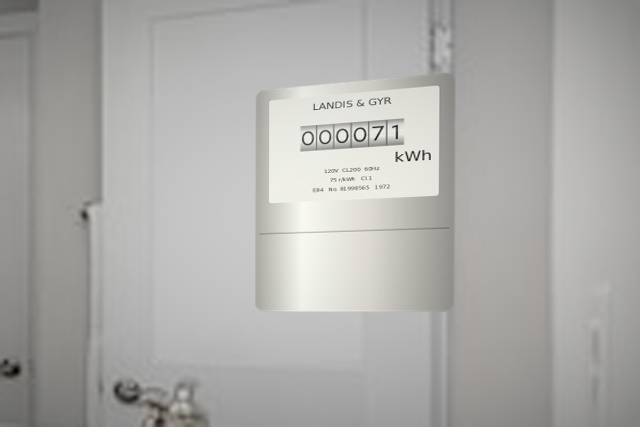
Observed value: 71 kWh
